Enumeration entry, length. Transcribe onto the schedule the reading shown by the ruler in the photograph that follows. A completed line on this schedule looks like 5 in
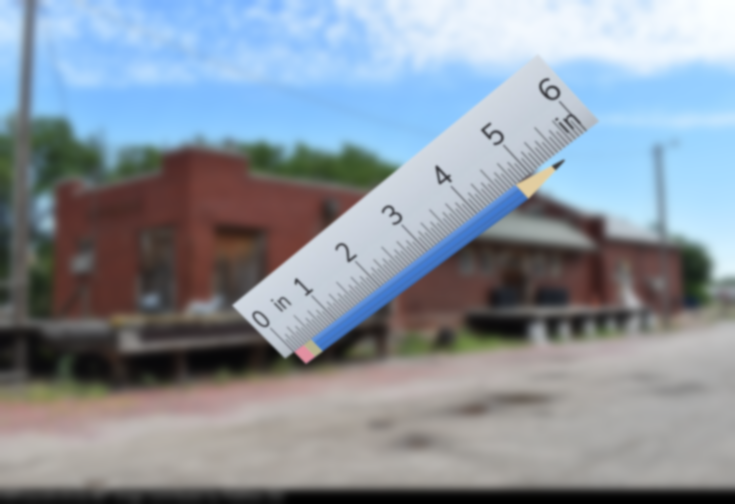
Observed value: 5.5 in
